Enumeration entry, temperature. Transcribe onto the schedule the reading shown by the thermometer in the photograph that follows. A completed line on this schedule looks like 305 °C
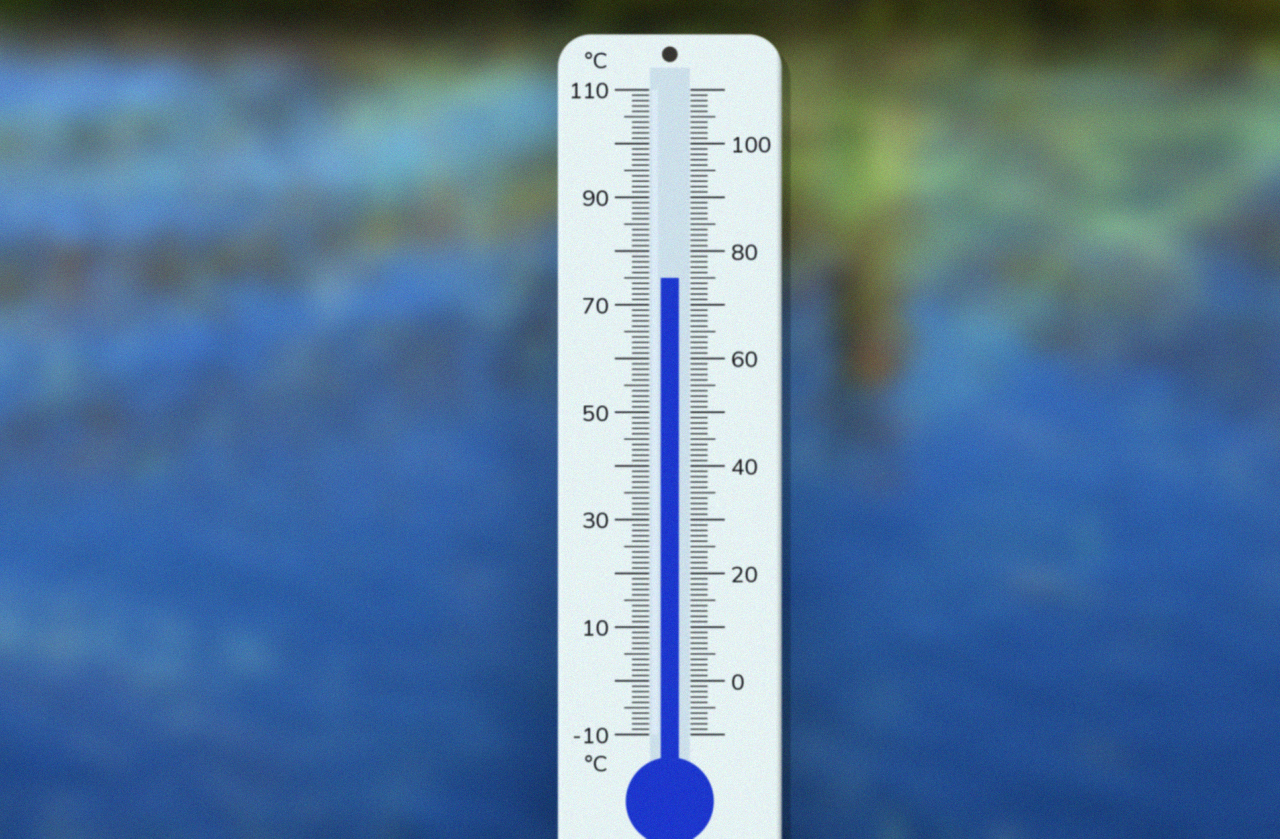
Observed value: 75 °C
